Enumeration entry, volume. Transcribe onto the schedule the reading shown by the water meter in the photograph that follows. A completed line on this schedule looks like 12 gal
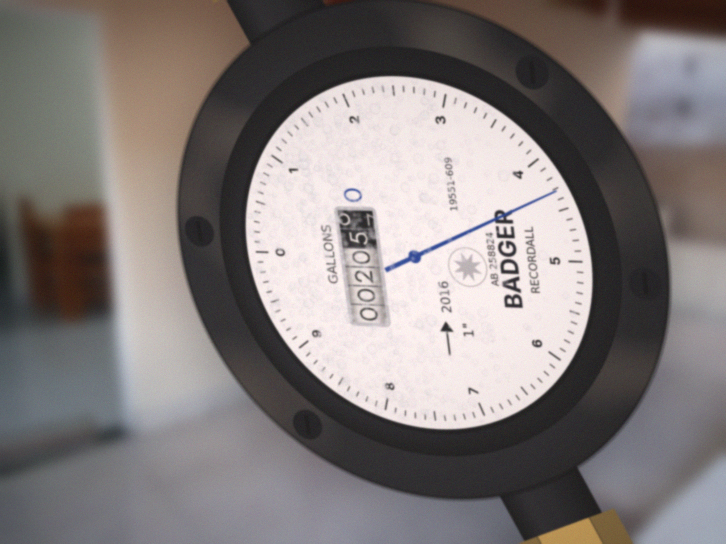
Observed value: 20564.3 gal
